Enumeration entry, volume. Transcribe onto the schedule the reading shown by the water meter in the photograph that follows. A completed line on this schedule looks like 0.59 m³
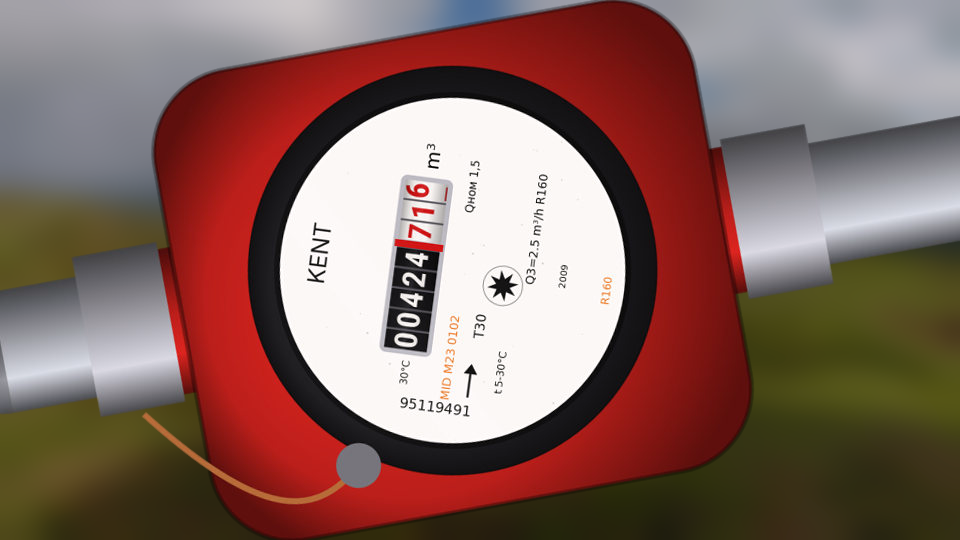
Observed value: 424.716 m³
